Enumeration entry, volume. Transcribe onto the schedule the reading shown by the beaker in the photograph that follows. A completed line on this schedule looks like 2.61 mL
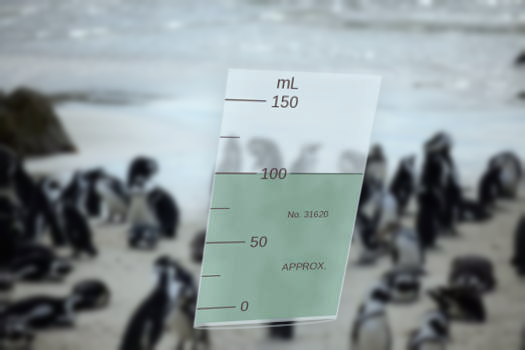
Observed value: 100 mL
